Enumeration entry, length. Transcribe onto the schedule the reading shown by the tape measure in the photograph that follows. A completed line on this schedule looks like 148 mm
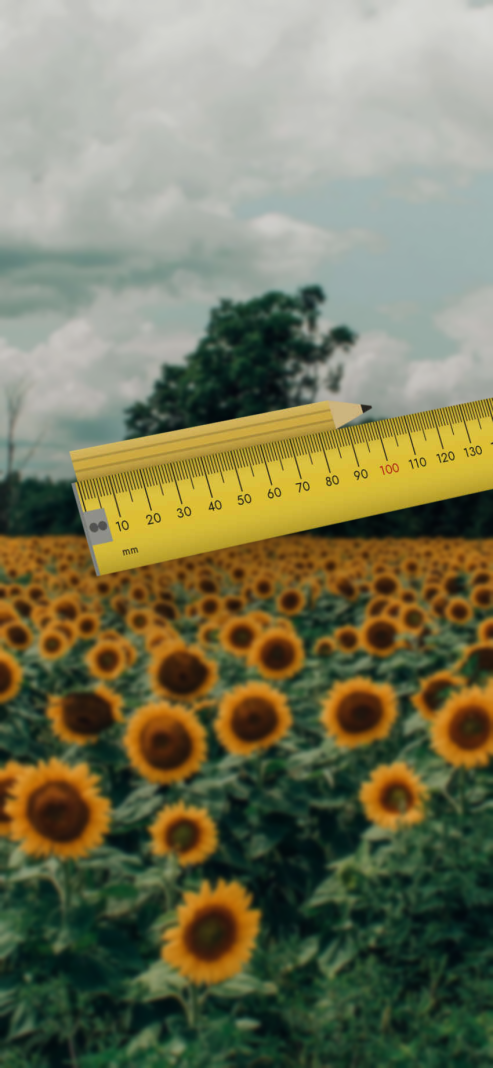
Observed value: 100 mm
